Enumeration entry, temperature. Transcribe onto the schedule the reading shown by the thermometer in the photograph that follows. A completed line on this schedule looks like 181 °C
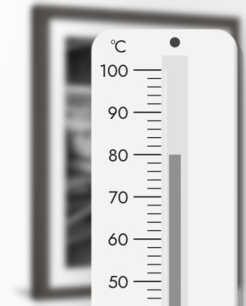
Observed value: 80 °C
